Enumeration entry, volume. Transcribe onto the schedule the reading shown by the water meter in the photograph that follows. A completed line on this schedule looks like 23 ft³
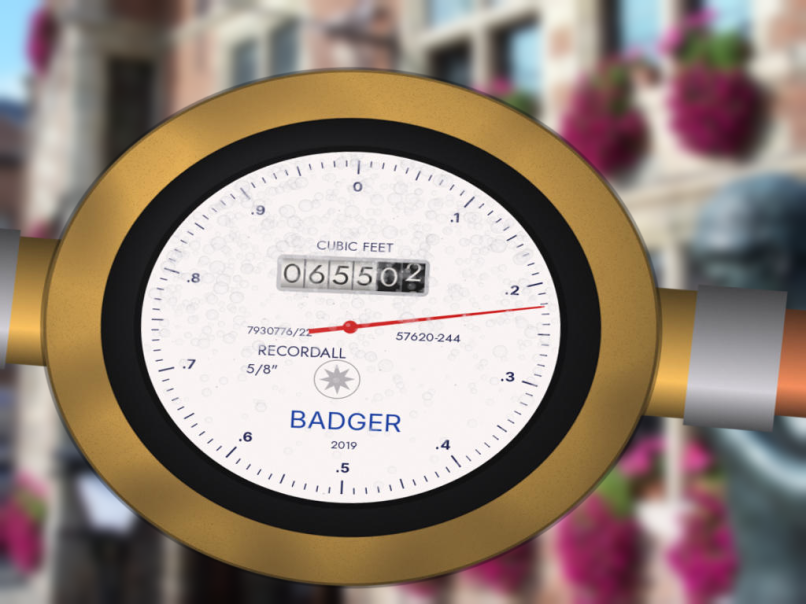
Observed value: 65502.22 ft³
